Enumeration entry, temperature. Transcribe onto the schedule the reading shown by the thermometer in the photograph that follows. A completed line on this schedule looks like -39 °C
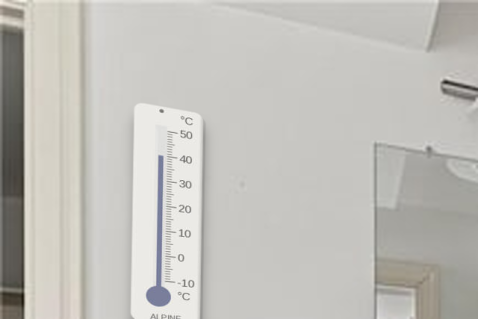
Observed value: 40 °C
